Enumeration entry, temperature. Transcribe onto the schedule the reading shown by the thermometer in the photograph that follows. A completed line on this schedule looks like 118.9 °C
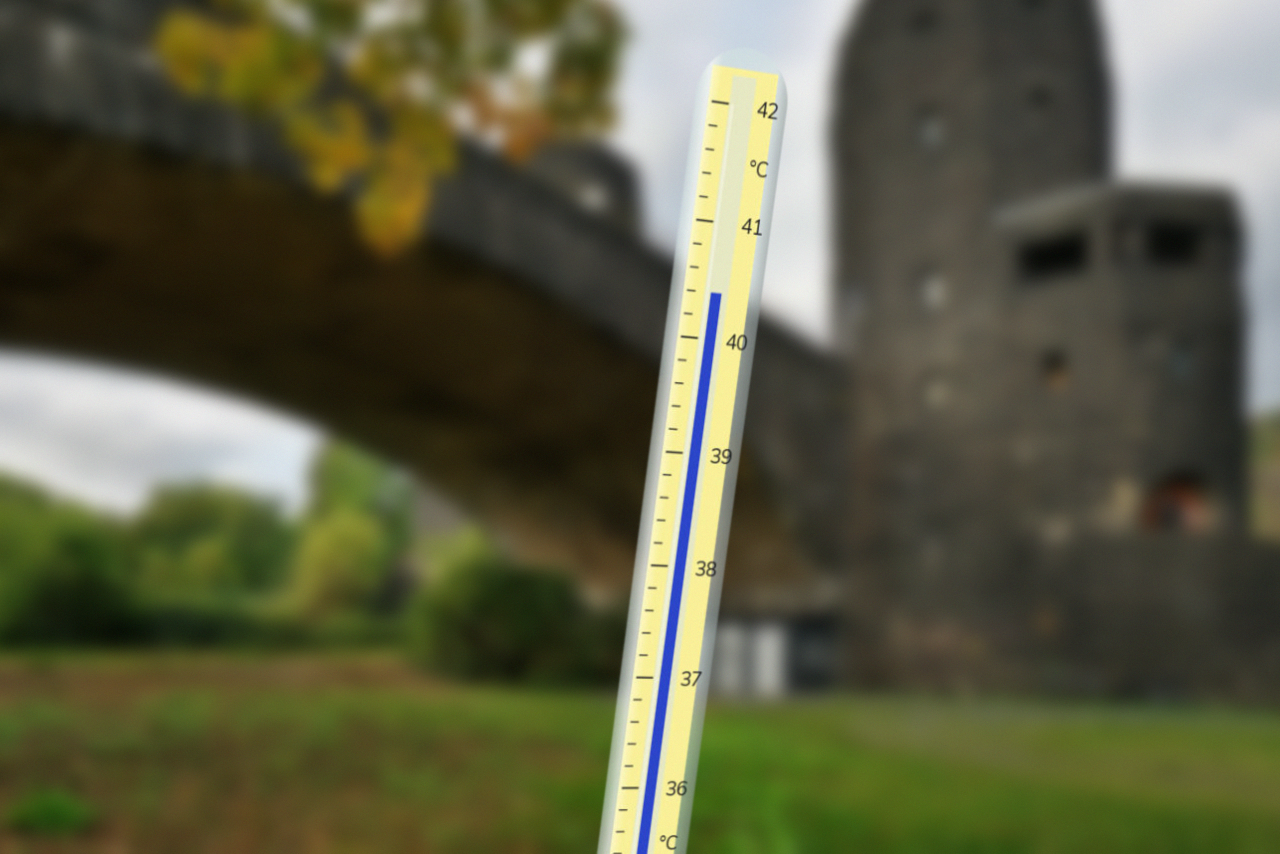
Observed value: 40.4 °C
